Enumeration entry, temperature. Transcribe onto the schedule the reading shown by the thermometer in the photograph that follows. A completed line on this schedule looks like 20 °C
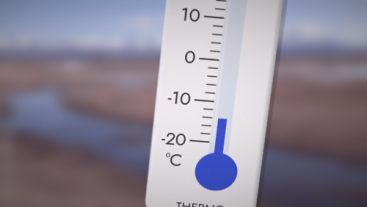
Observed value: -14 °C
